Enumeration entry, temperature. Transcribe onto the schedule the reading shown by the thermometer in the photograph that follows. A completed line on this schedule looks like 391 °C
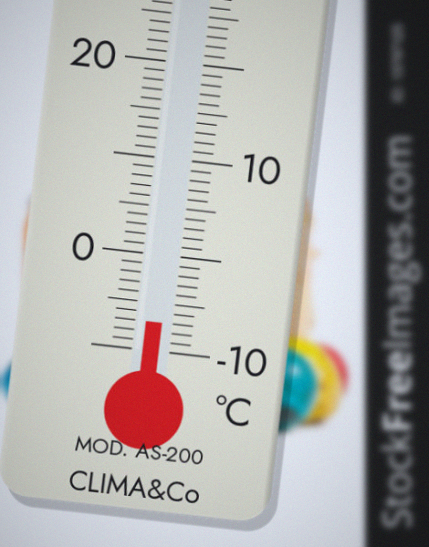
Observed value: -7 °C
